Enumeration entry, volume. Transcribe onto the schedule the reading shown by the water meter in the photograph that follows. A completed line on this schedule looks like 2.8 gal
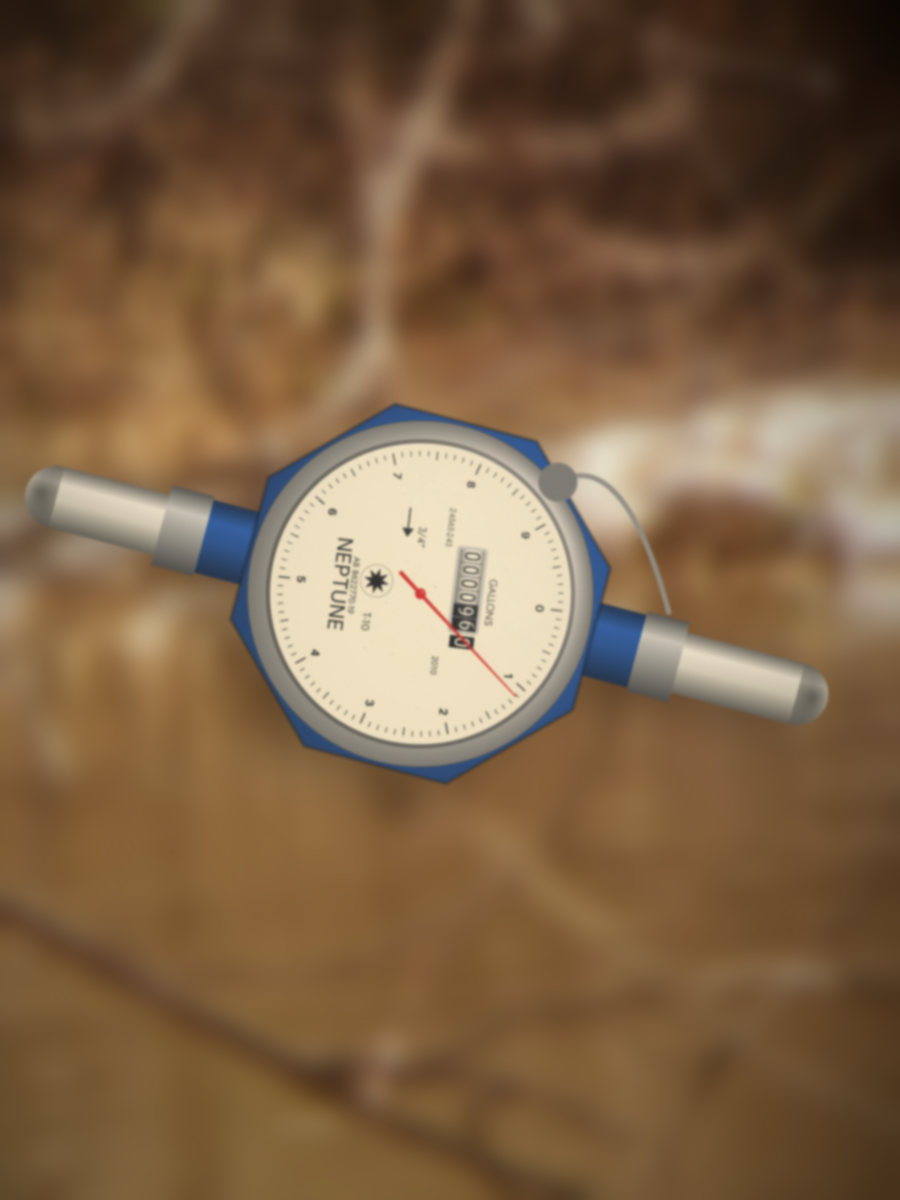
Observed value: 961.1 gal
